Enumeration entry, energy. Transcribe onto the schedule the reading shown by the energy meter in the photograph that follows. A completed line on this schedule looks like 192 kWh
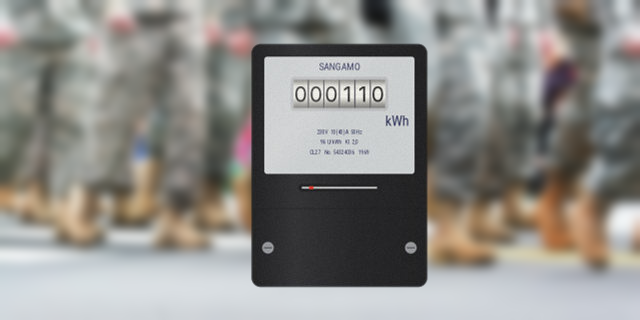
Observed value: 110 kWh
